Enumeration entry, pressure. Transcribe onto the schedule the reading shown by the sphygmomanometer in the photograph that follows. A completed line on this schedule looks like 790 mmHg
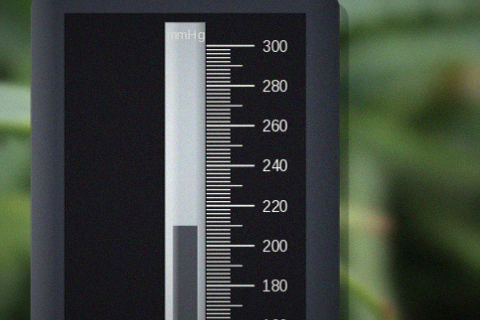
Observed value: 210 mmHg
